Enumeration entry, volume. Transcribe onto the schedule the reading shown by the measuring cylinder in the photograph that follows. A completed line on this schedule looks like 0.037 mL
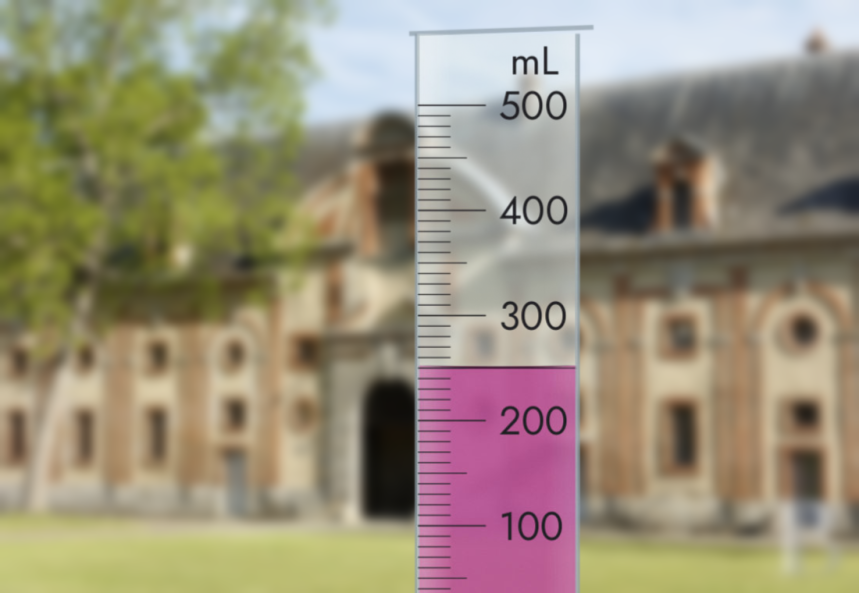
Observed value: 250 mL
